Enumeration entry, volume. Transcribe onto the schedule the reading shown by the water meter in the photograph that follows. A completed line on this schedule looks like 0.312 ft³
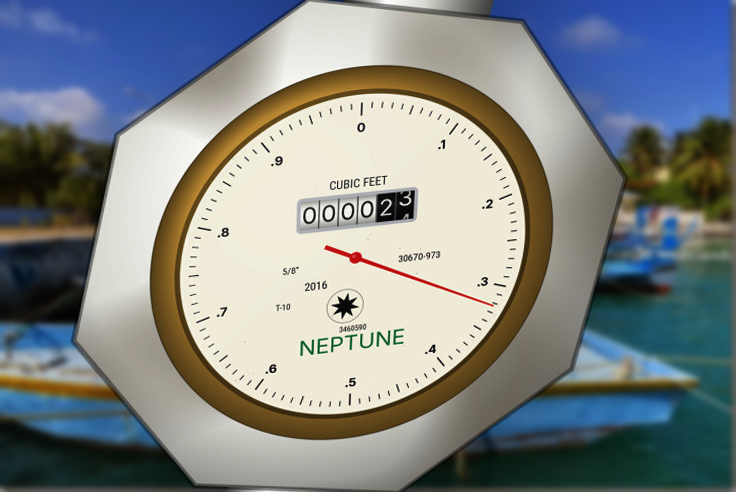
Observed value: 23.32 ft³
